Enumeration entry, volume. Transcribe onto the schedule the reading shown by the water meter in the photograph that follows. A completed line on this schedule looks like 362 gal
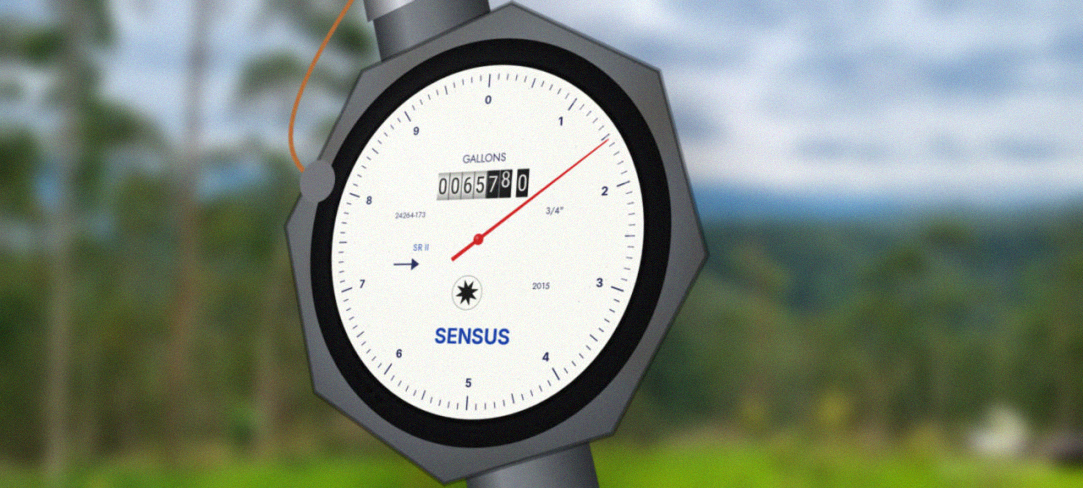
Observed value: 65781.5 gal
